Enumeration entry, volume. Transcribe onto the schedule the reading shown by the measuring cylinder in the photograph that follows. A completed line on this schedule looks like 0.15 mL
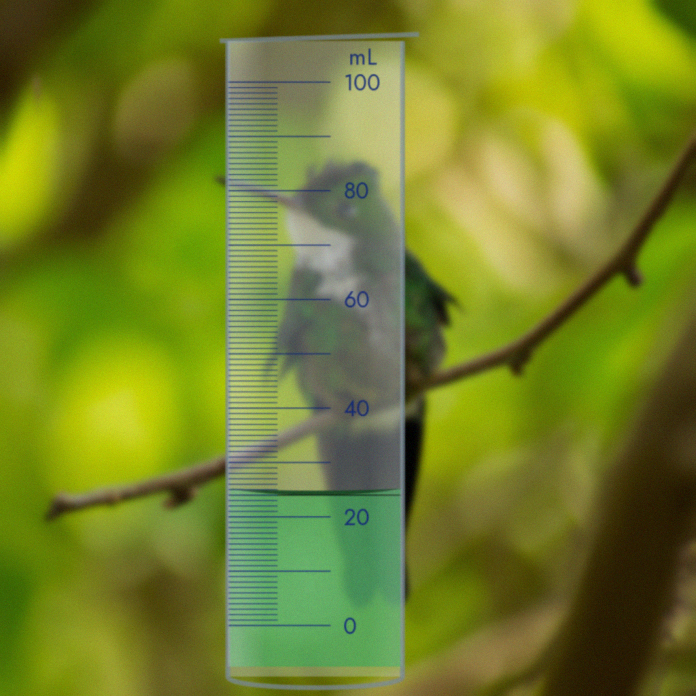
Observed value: 24 mL
